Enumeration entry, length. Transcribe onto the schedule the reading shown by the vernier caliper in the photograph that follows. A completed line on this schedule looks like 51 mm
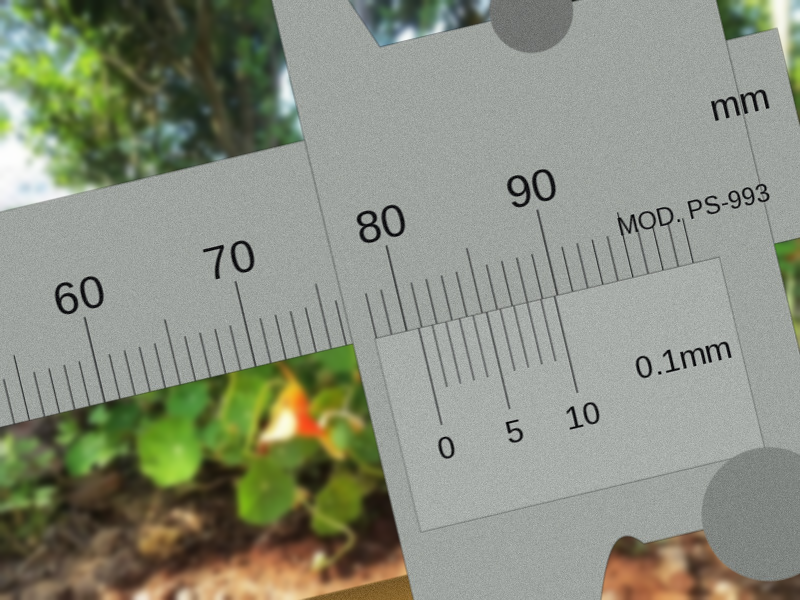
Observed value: 80.8 mm
